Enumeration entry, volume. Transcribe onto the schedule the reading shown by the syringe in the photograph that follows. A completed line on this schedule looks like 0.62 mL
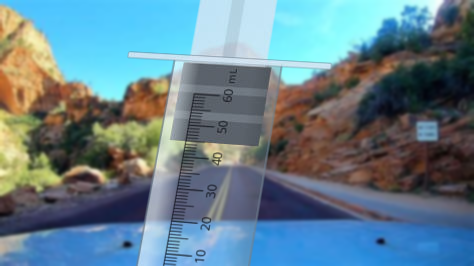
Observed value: 45 mL
